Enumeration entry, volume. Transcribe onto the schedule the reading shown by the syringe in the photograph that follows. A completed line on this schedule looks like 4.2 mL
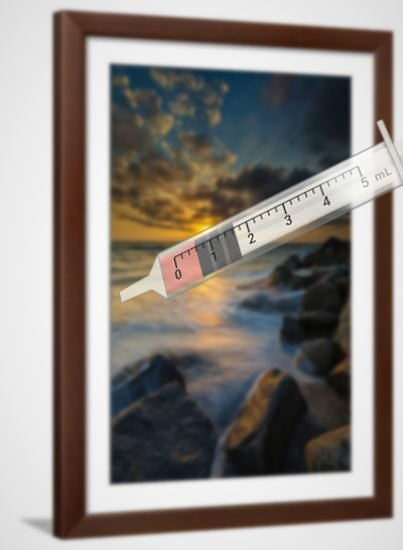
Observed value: 0.6 mL
